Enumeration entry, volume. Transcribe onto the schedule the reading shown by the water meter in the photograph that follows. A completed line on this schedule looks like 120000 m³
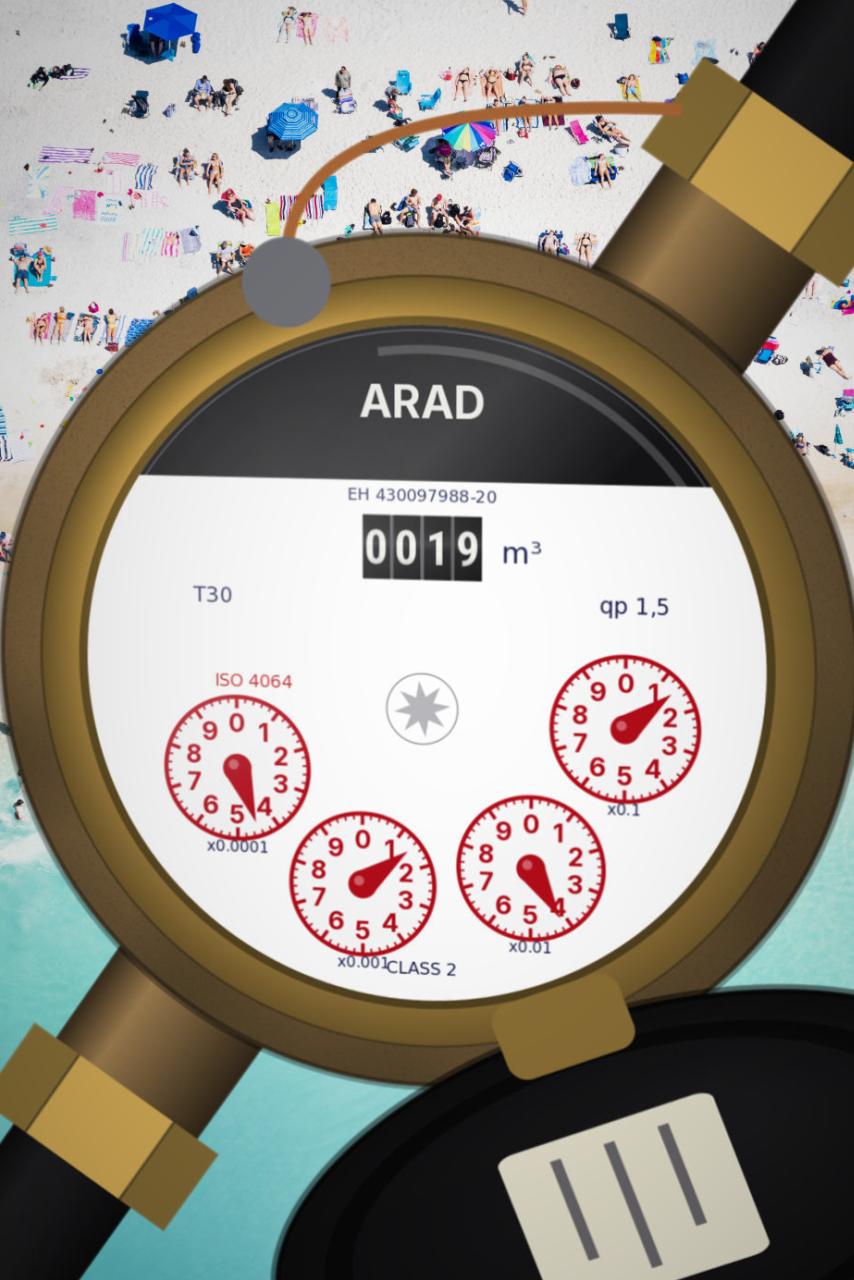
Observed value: 19.1414 m³
